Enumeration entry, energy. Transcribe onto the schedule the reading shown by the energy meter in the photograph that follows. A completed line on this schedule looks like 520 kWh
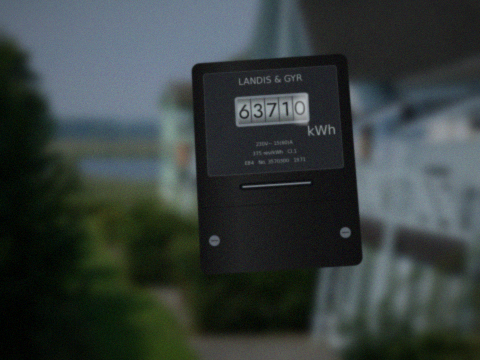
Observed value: 63710 kWh
